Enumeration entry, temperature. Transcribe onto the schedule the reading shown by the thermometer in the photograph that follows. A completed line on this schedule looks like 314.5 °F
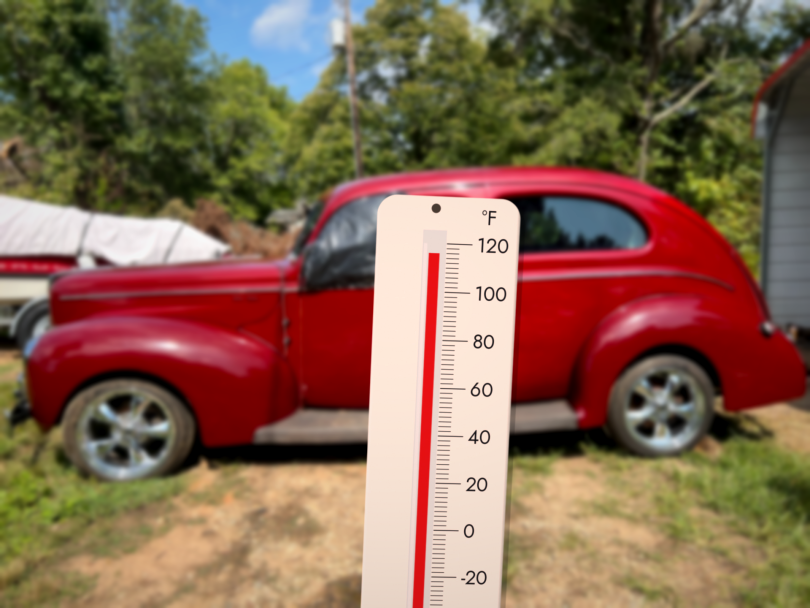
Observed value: 116 °F
